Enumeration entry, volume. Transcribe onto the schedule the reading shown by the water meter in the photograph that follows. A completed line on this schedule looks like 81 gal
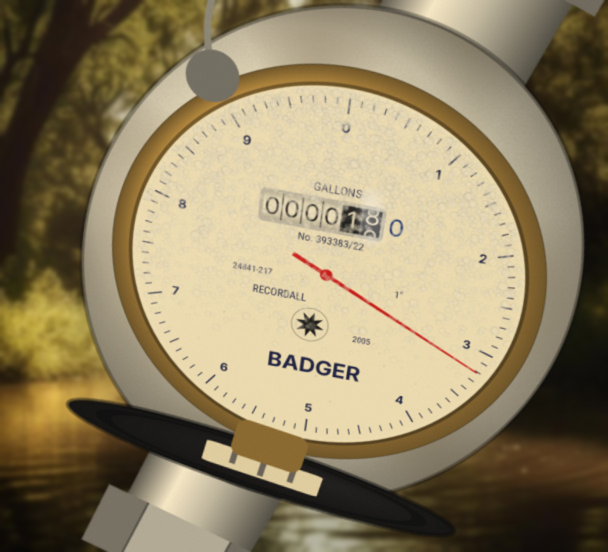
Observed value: 183.2 gal
